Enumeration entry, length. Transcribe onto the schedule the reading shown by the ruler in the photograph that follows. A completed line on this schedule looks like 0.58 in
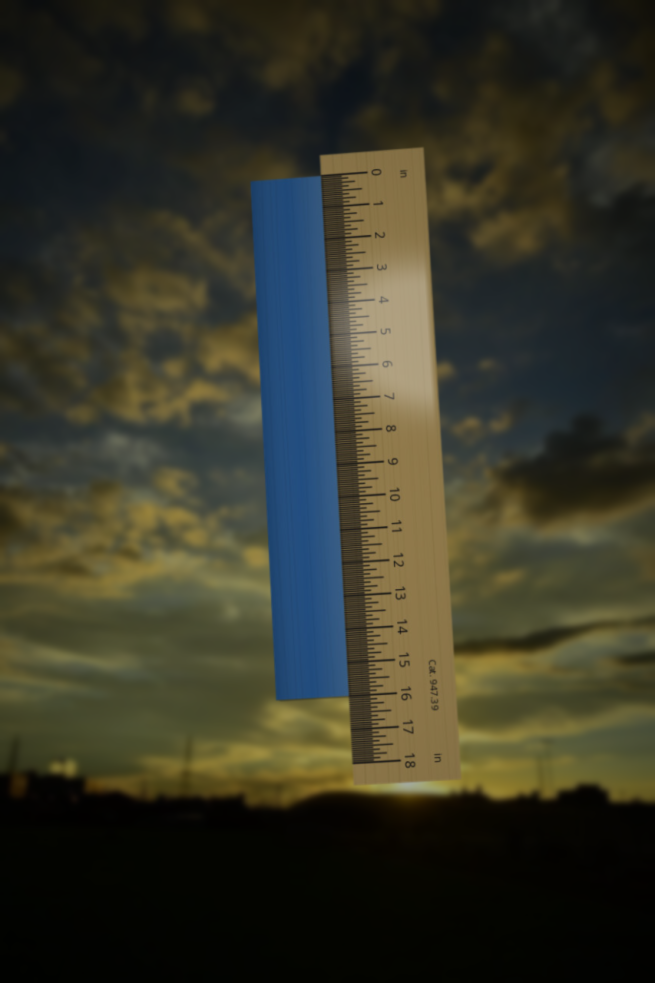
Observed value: 16 in
